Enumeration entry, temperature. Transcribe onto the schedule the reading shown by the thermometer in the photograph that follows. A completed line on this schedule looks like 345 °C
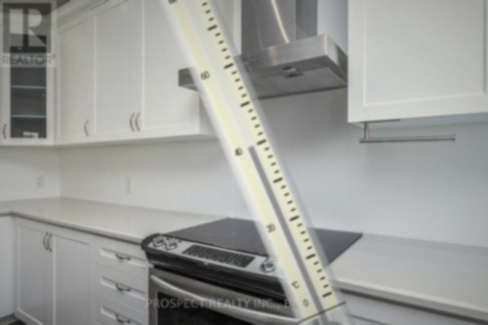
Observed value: 40 °C
